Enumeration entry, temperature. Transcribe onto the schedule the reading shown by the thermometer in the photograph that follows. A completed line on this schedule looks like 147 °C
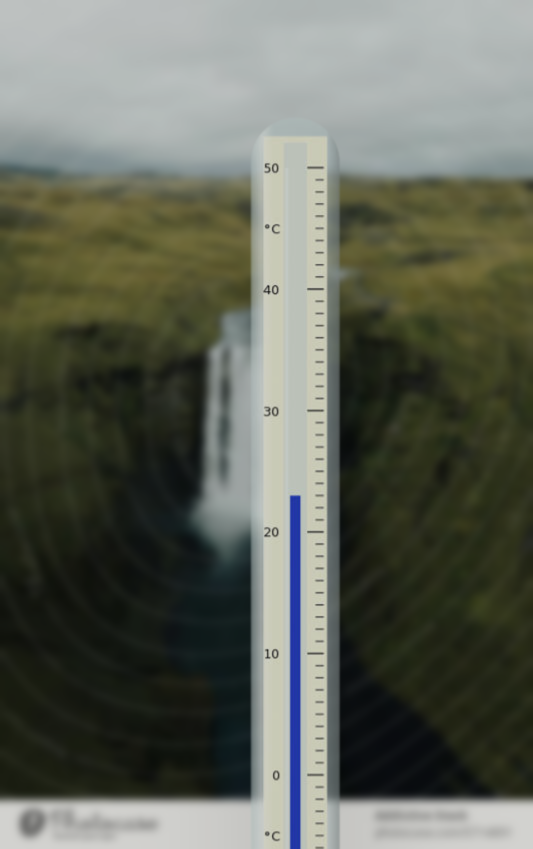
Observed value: 23 °C
